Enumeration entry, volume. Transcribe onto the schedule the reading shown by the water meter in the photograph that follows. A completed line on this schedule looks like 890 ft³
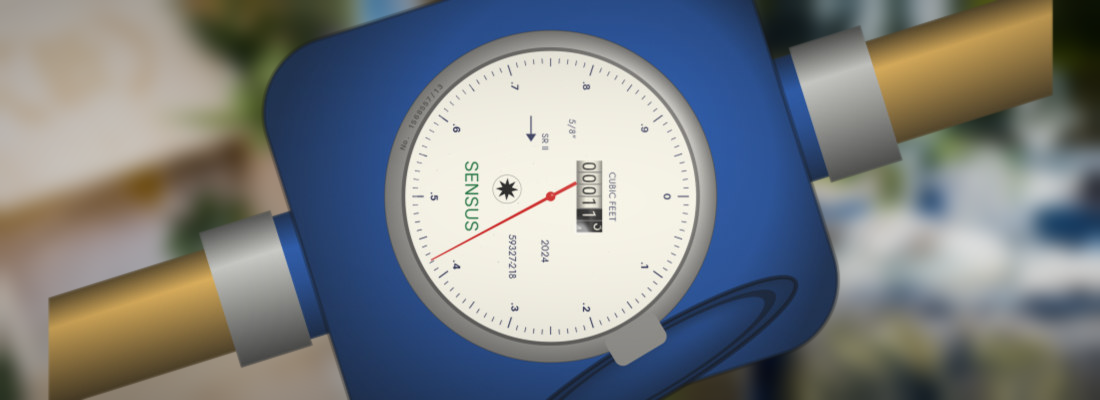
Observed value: 113.42 ft³
